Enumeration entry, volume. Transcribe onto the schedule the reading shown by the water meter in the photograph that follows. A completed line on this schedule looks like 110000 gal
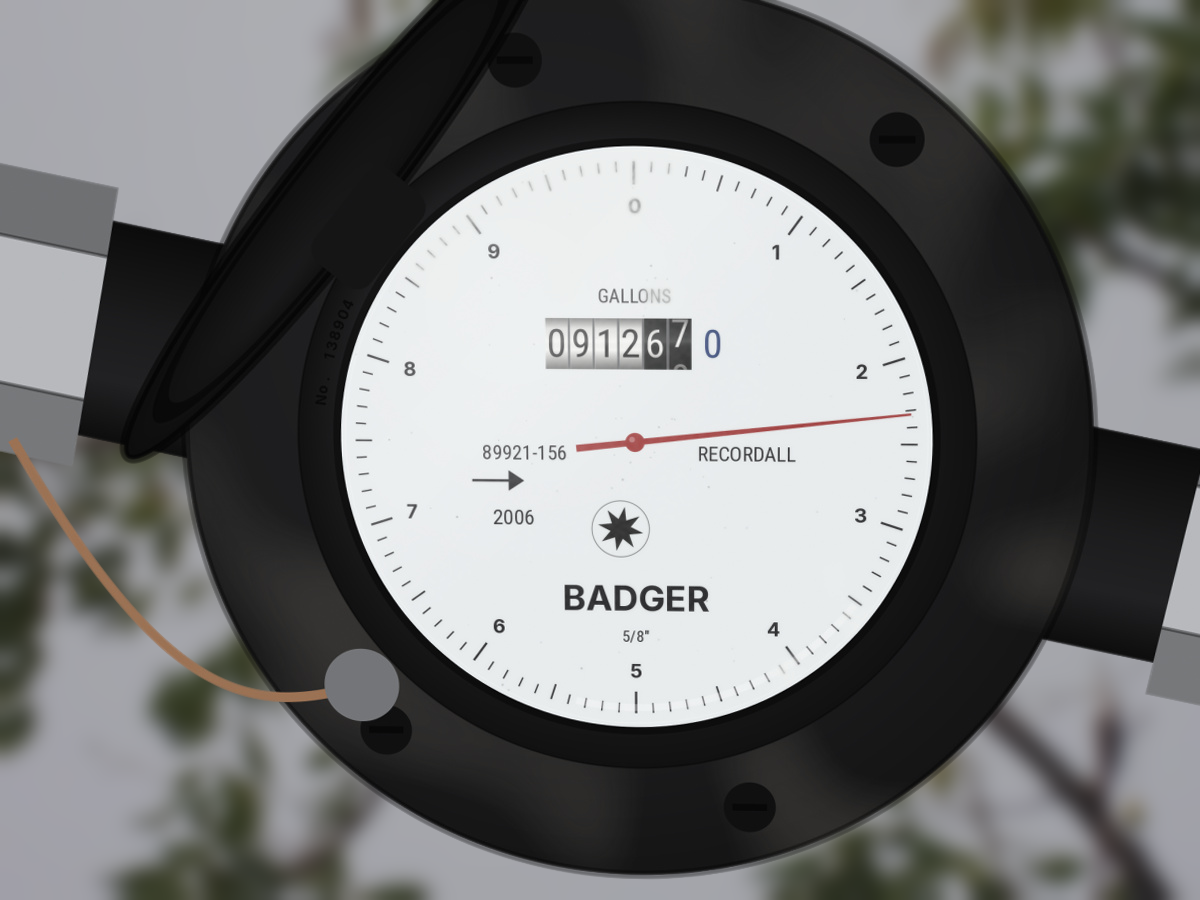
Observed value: 912672.3 gal
